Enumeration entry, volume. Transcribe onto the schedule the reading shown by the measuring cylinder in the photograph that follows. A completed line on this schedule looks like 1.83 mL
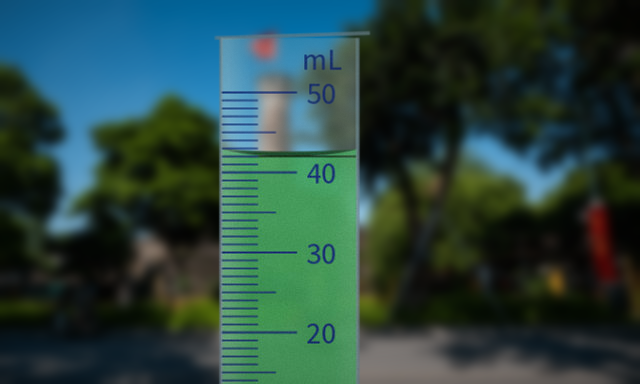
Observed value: 42 mL
